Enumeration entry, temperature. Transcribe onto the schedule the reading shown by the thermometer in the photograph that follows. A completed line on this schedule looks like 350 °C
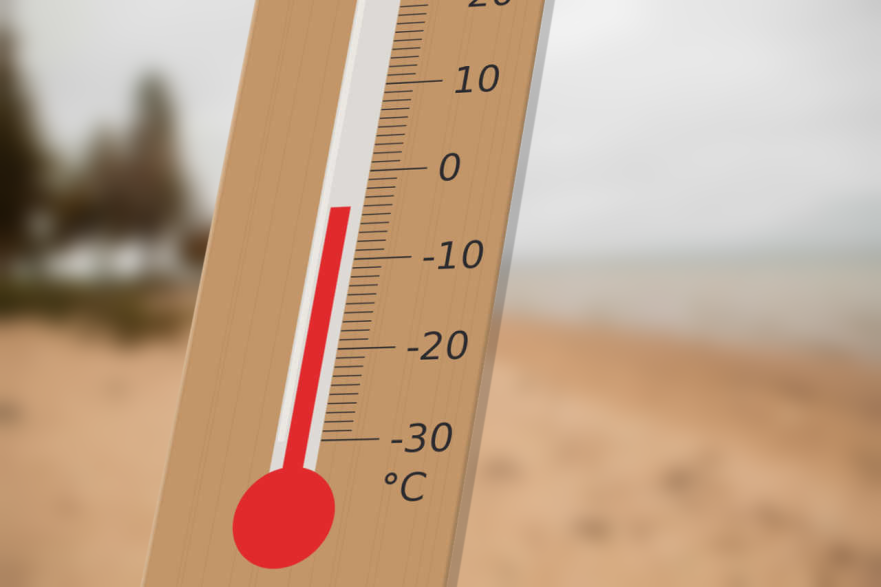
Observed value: -4 °C
